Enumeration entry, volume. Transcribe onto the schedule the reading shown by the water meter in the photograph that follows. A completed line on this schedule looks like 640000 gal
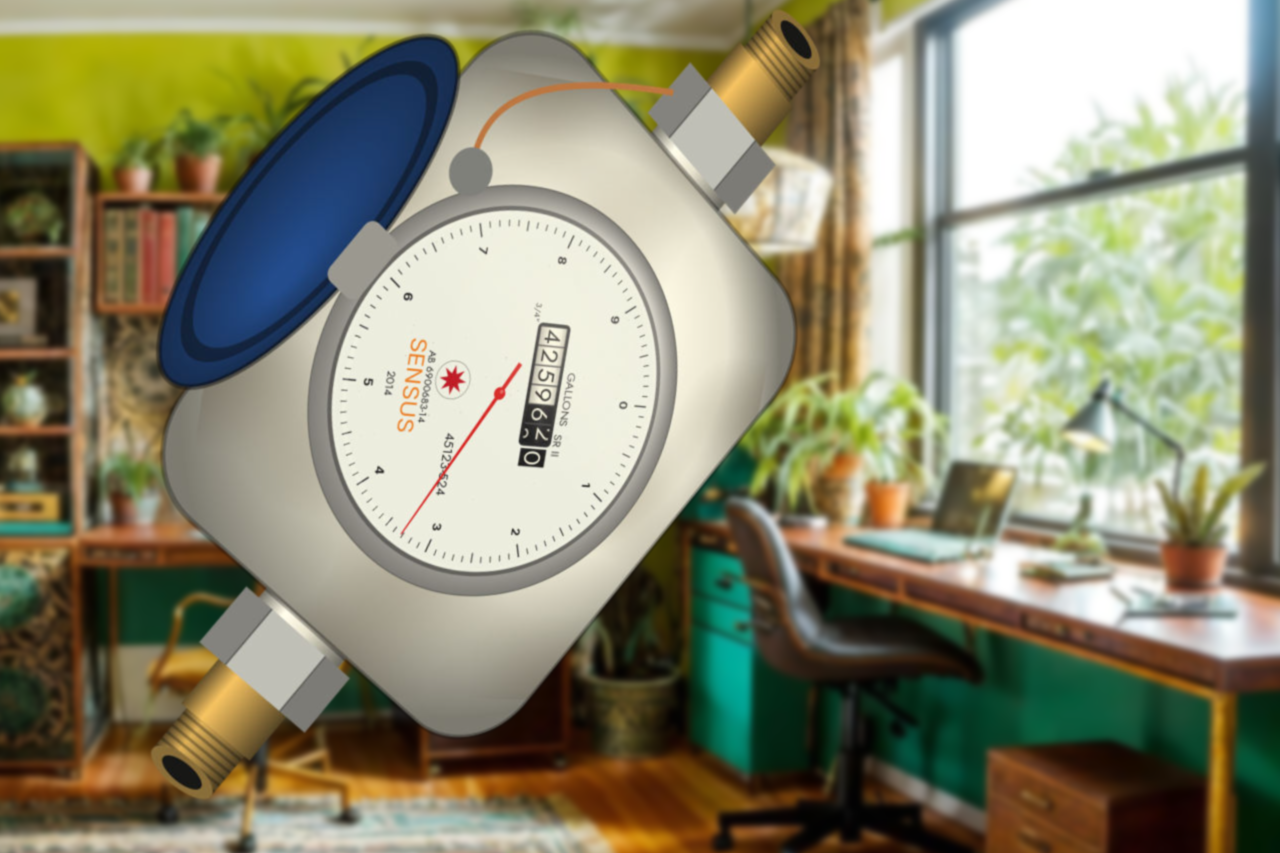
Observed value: 4259623.3 gal
